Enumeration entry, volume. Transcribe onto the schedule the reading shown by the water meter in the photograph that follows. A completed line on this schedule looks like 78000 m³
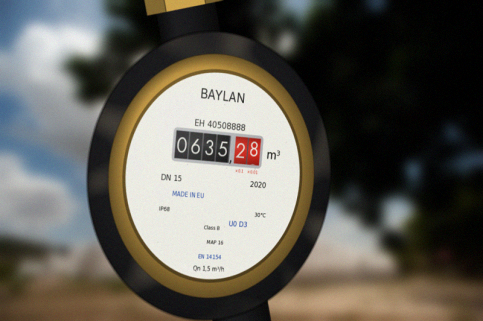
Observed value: 635.28 m³
